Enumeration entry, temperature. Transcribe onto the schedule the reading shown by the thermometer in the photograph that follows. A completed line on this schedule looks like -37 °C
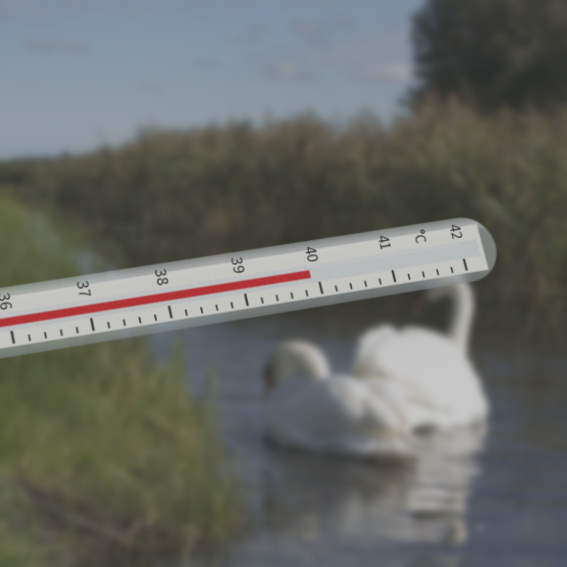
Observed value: 39.9 °C
